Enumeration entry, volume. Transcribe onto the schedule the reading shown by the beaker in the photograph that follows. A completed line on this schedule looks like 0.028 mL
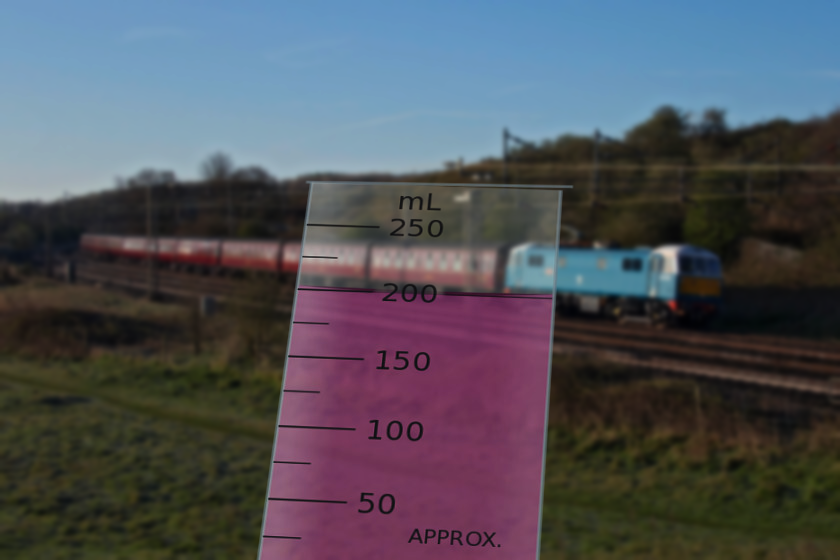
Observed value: 200 mL
